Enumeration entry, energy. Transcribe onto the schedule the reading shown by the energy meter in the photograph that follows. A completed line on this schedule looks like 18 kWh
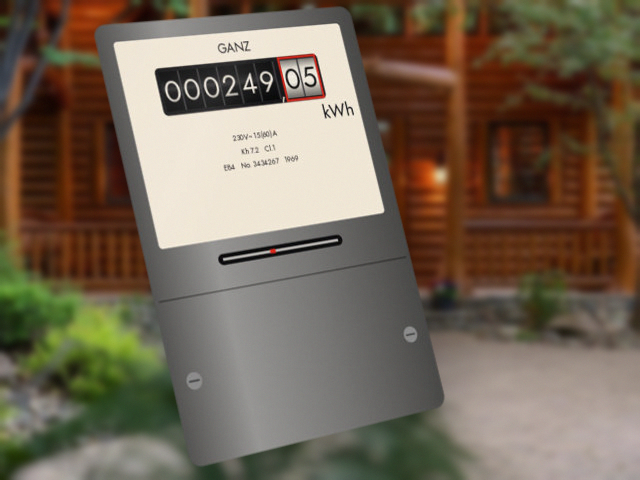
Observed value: 249.05 kWh
